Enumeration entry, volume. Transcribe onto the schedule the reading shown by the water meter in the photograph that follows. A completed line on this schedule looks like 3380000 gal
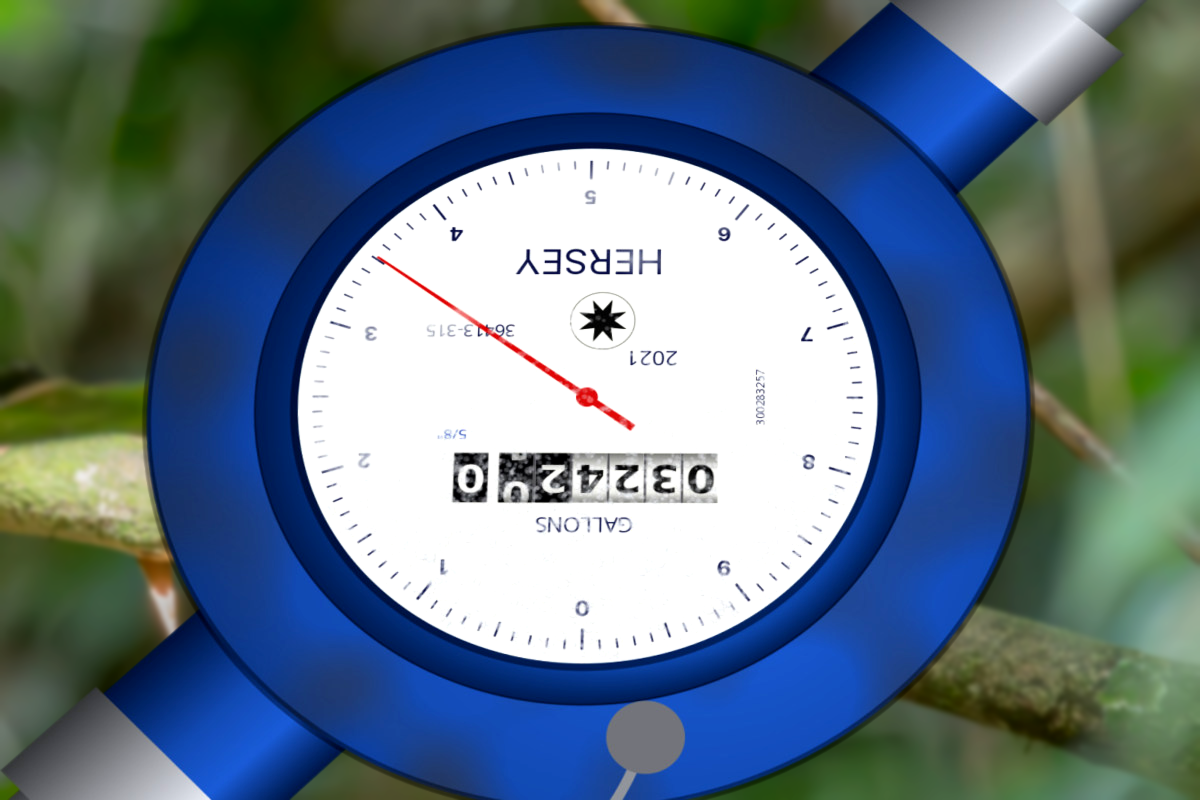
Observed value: 324203.5 gal
